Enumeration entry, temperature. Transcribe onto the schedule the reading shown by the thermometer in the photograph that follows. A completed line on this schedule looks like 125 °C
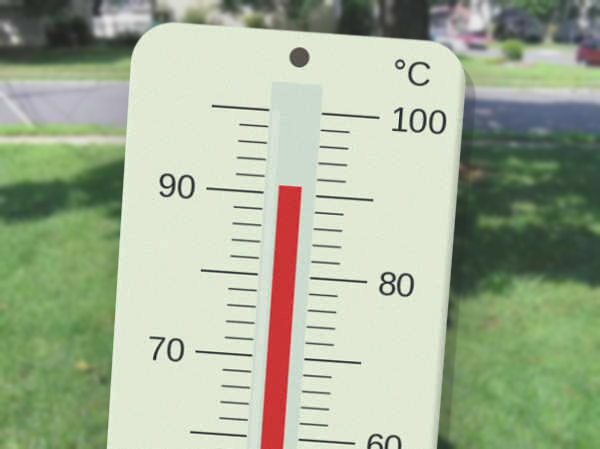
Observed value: 91 °C
